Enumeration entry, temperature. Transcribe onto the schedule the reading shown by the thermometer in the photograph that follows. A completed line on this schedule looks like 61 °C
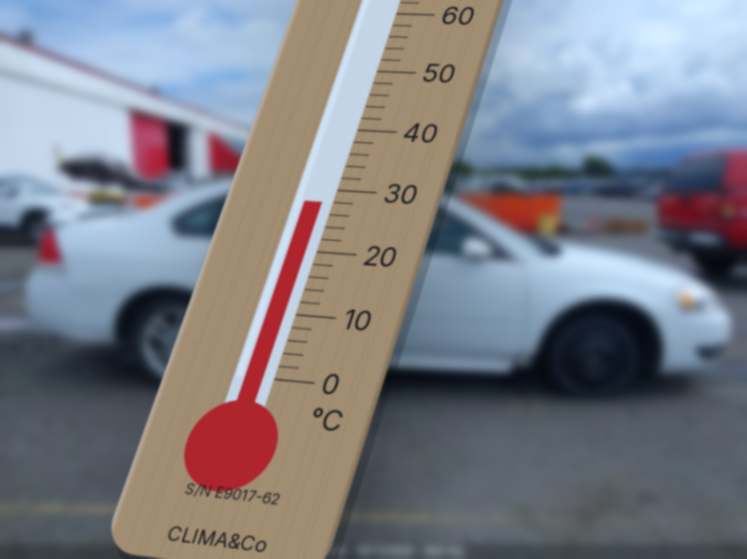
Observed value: 28 °C
